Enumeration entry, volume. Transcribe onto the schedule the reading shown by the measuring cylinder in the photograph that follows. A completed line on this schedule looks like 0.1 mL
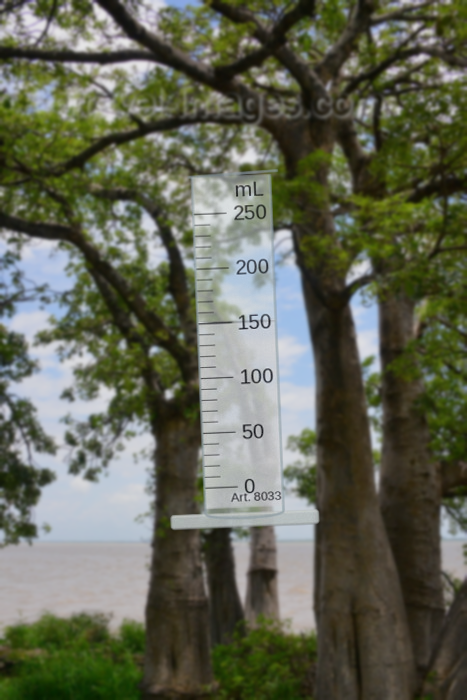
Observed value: 150 mL
